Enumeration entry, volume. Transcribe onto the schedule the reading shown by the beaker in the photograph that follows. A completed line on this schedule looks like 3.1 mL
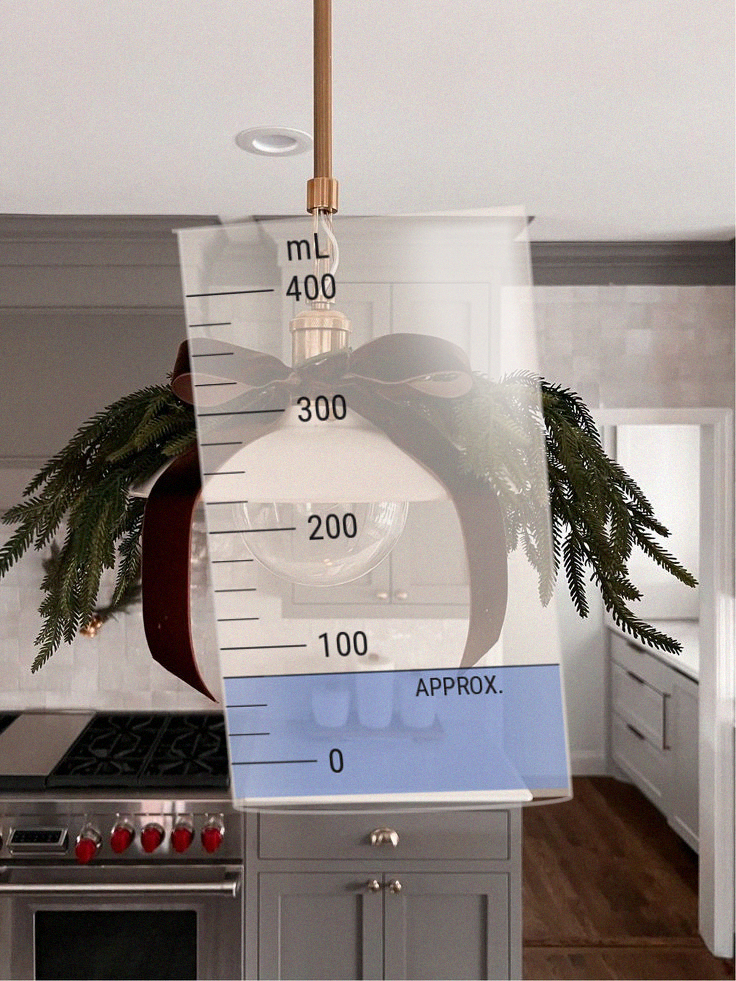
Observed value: 75 mL
